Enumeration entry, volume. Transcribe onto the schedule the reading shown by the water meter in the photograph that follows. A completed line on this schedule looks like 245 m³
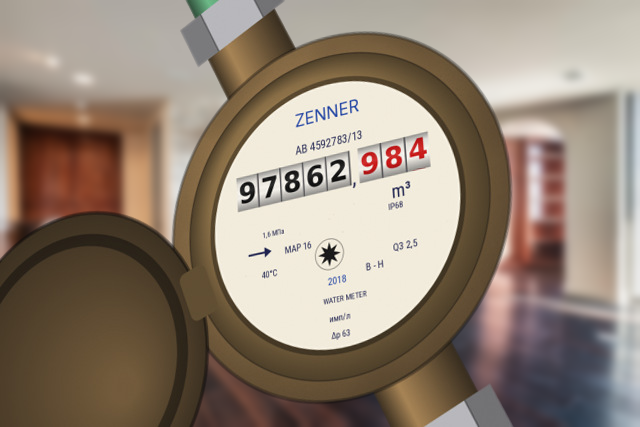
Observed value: 97862.984 m³
